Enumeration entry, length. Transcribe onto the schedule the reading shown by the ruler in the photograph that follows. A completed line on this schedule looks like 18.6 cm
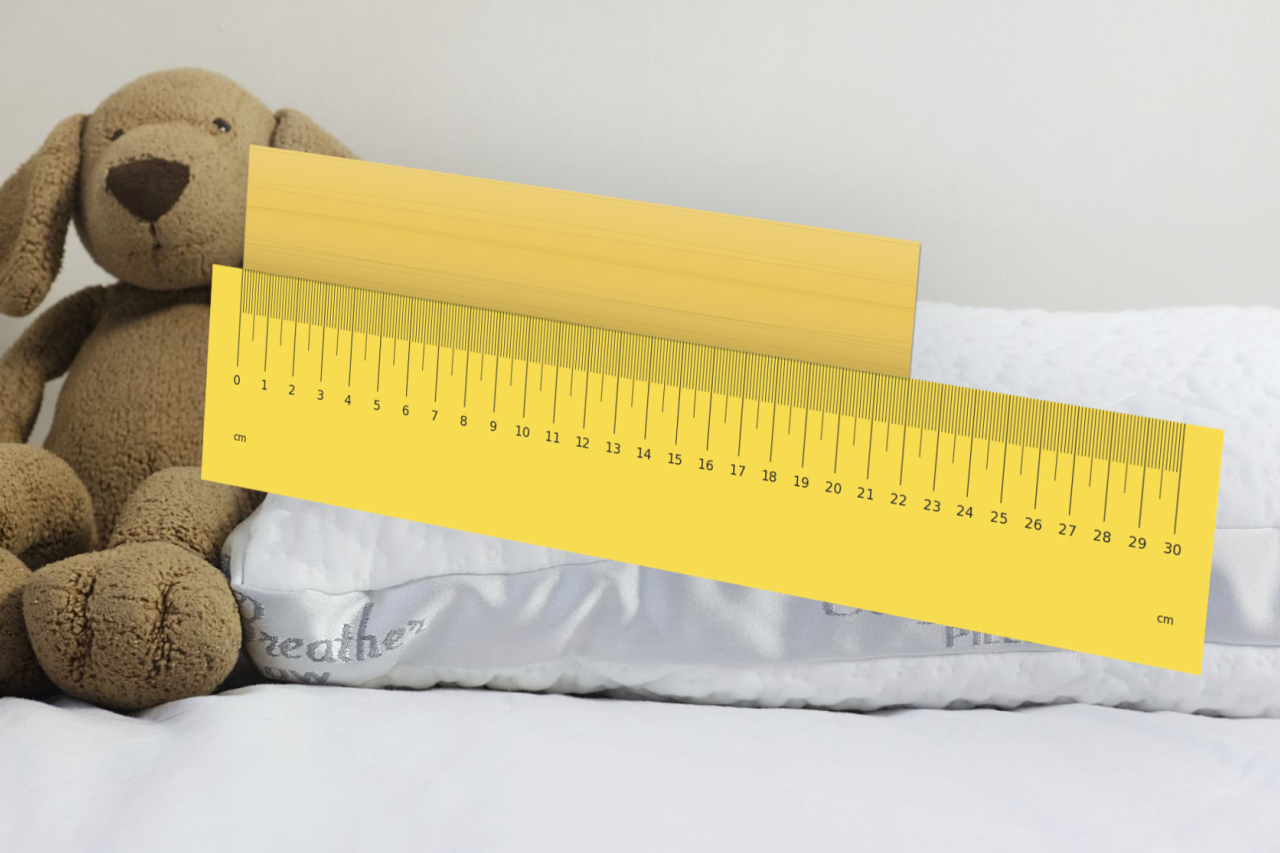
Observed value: 22 cm
